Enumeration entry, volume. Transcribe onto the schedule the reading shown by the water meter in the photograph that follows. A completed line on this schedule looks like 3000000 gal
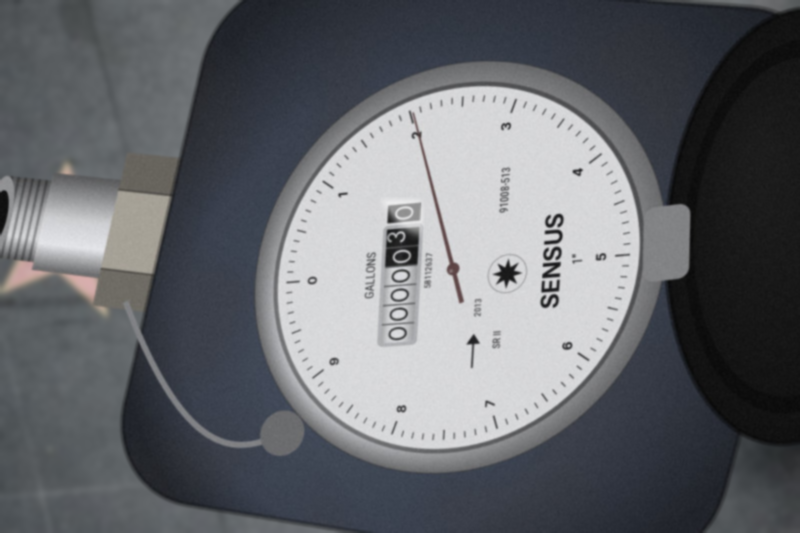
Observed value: 32.0 gal
